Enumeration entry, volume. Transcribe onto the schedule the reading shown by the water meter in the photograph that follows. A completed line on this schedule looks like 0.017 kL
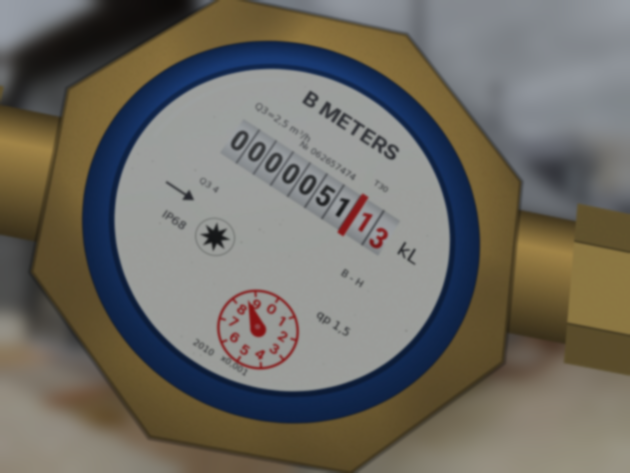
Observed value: 51.128 kL
